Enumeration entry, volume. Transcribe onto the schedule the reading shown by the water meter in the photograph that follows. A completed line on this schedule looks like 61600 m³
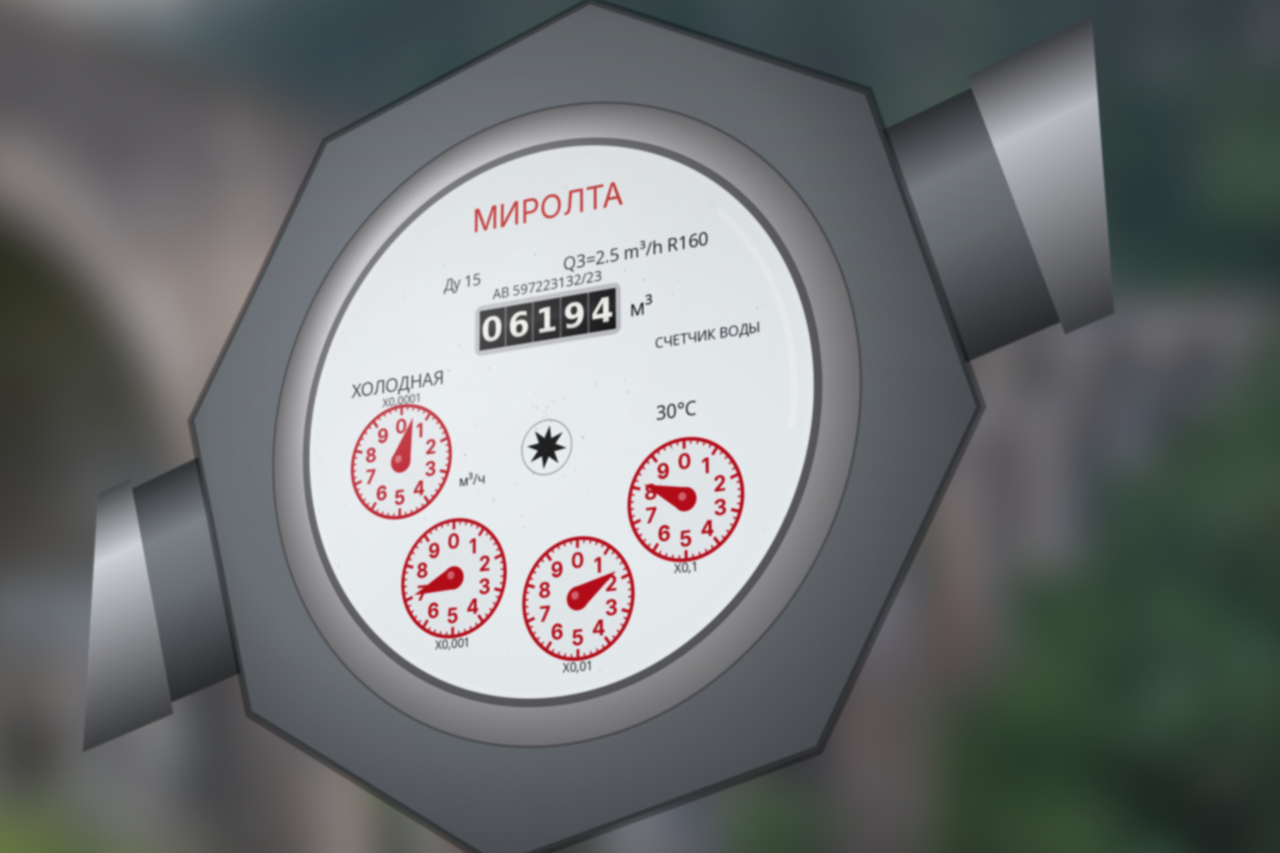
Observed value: 6194.8170 m³
